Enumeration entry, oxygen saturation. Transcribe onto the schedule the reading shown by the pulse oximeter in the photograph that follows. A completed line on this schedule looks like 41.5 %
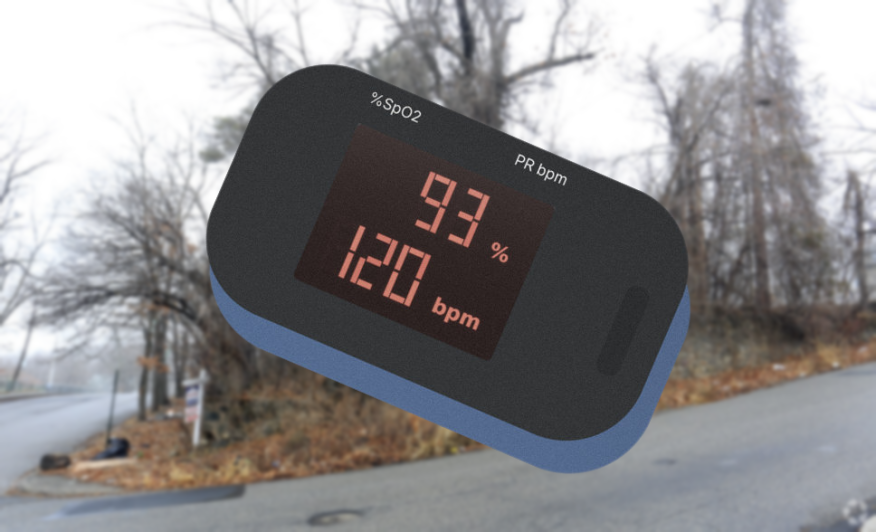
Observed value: 93 %
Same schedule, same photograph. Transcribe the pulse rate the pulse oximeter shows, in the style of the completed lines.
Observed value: 120 bpm
